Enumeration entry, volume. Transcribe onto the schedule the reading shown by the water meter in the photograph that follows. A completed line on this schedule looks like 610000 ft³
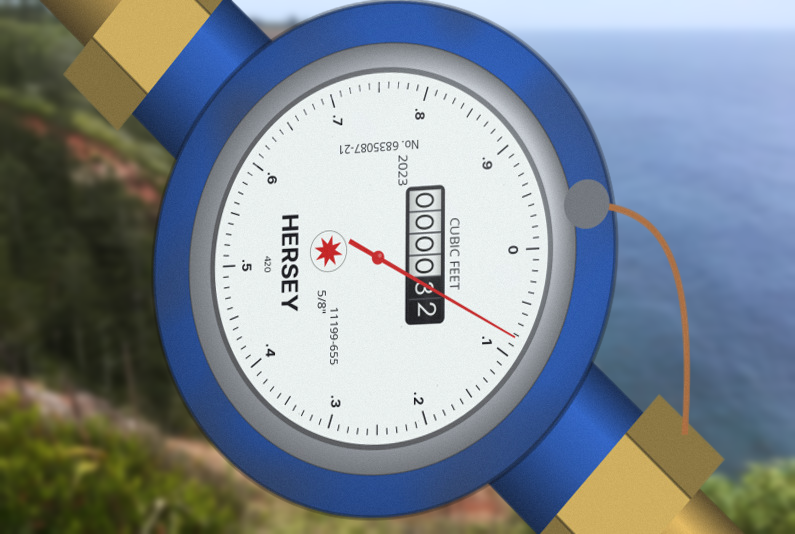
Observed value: 32.08 ft³
